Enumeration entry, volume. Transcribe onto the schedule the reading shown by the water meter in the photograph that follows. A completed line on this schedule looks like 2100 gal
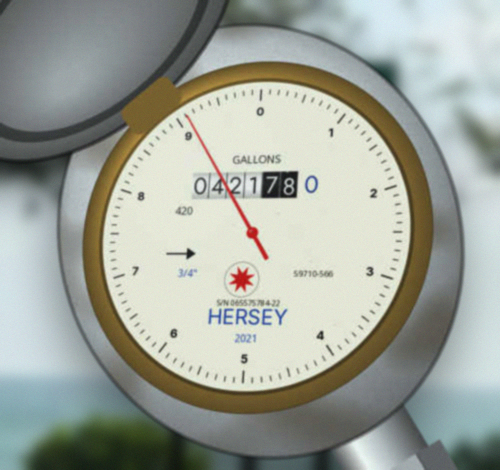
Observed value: 421779.1 gal
